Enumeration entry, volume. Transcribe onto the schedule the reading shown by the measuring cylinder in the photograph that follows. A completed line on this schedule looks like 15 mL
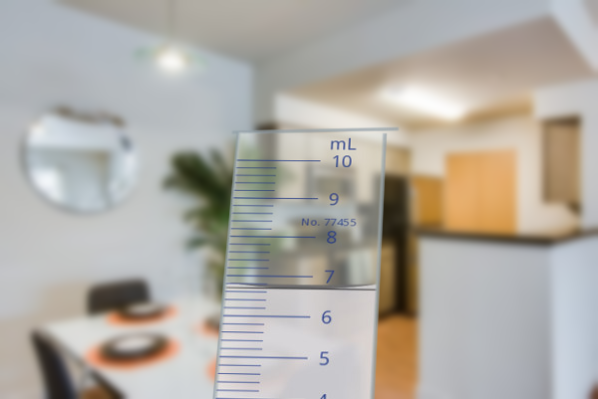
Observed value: 6.7 mL
